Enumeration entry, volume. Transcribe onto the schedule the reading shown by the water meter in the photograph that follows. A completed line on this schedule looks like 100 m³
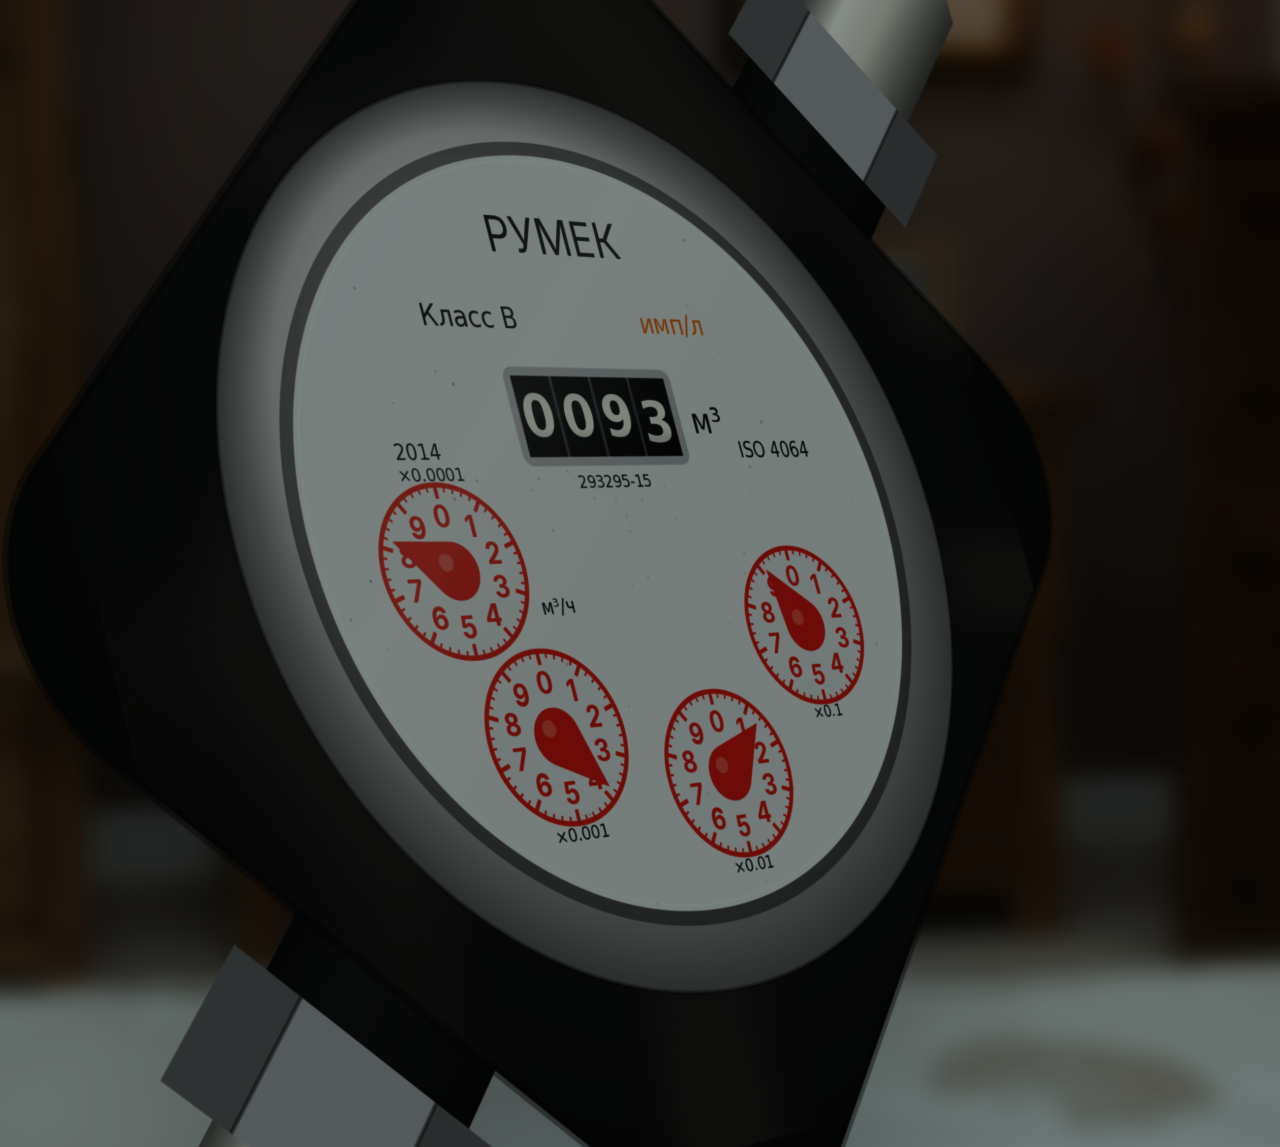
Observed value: 92.9138 m³
